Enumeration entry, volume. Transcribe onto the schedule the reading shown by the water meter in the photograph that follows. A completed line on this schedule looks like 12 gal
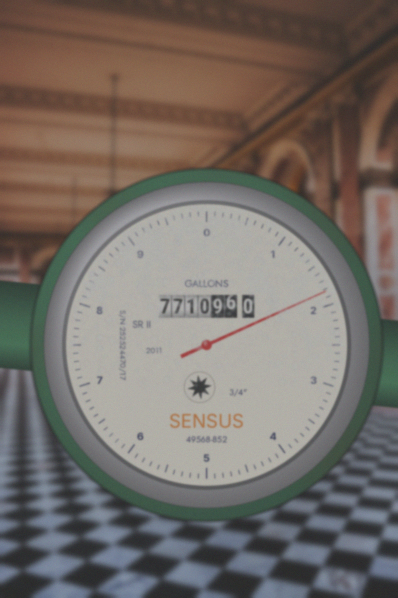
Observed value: 7710961.8 gal
